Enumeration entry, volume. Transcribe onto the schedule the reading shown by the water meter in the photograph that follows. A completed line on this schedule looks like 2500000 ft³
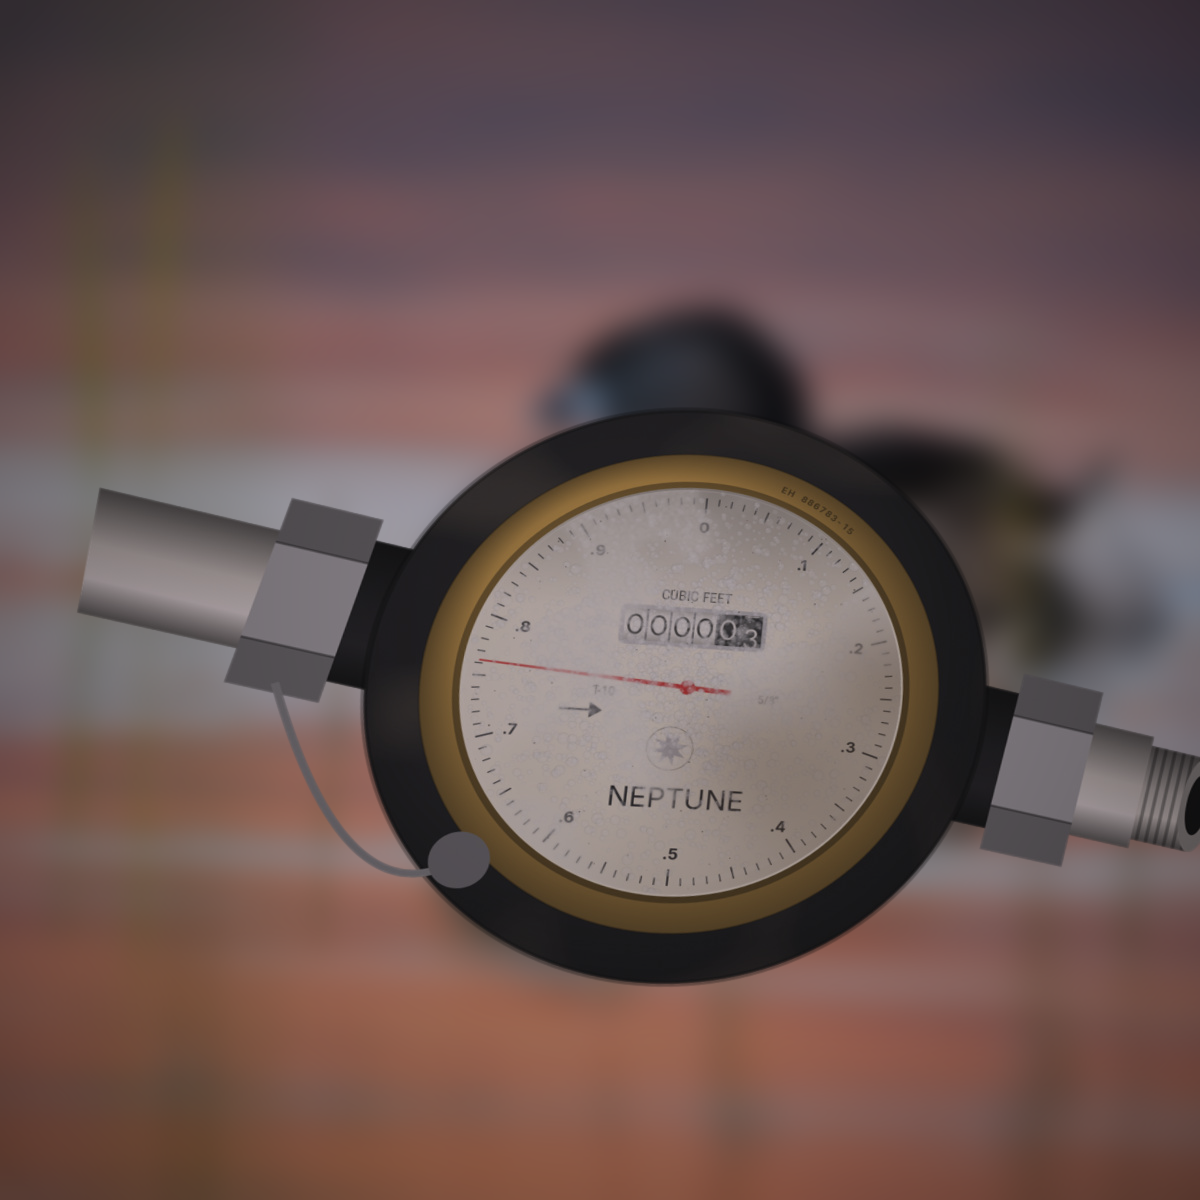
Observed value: 2.76 ft³
